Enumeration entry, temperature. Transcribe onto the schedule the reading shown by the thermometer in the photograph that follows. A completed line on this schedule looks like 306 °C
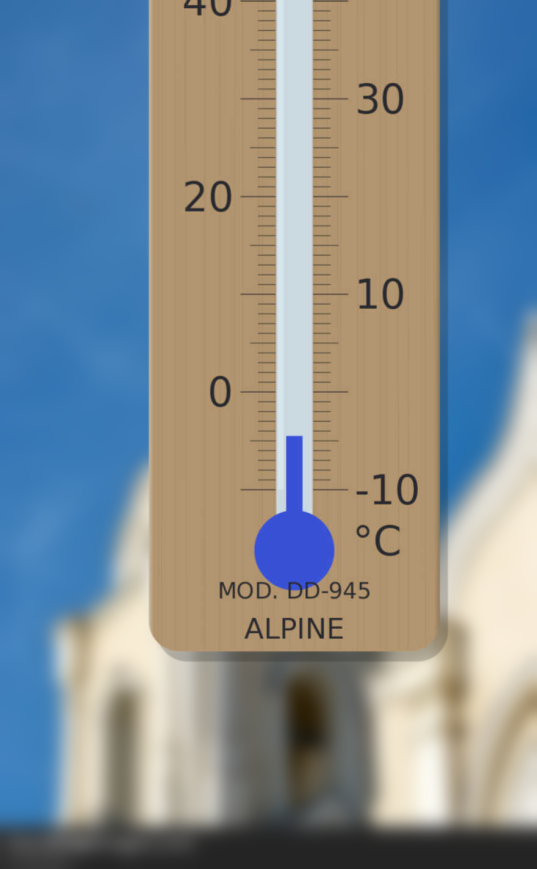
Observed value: -4.5 °C
